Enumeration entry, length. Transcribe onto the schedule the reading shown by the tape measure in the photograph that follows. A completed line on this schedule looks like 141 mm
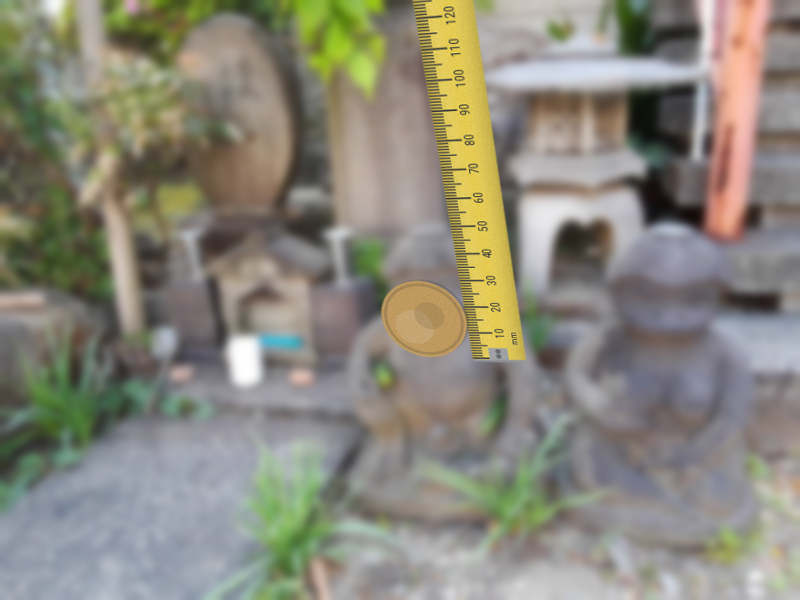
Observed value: 30 mm
